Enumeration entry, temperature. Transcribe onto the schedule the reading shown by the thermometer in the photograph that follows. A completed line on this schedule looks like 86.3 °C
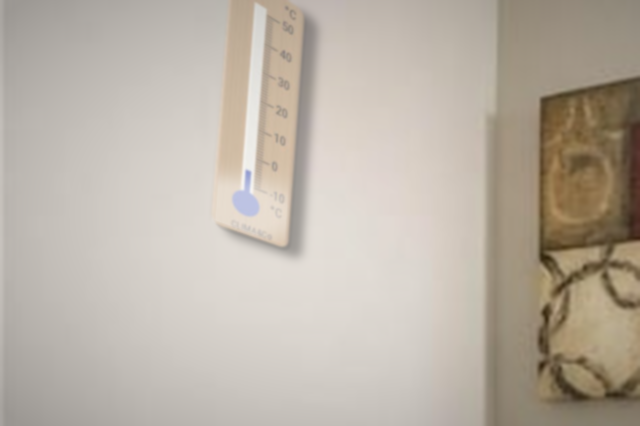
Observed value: -5 °C
